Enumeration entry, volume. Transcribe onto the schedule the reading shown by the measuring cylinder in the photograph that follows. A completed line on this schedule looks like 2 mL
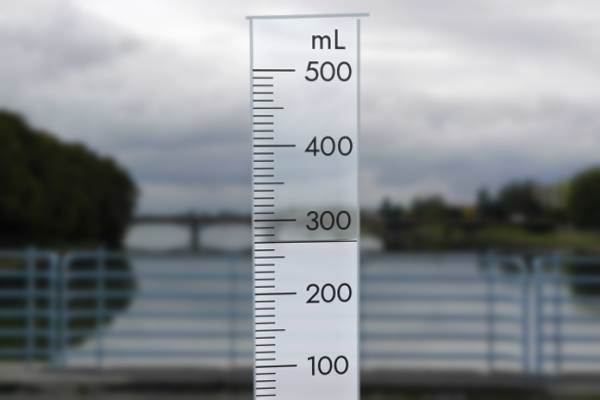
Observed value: 270 mL
